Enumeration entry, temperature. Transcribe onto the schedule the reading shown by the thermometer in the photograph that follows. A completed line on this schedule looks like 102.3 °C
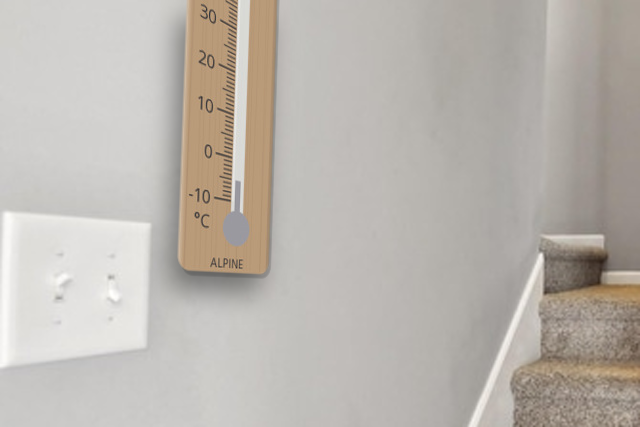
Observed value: -5 °C
